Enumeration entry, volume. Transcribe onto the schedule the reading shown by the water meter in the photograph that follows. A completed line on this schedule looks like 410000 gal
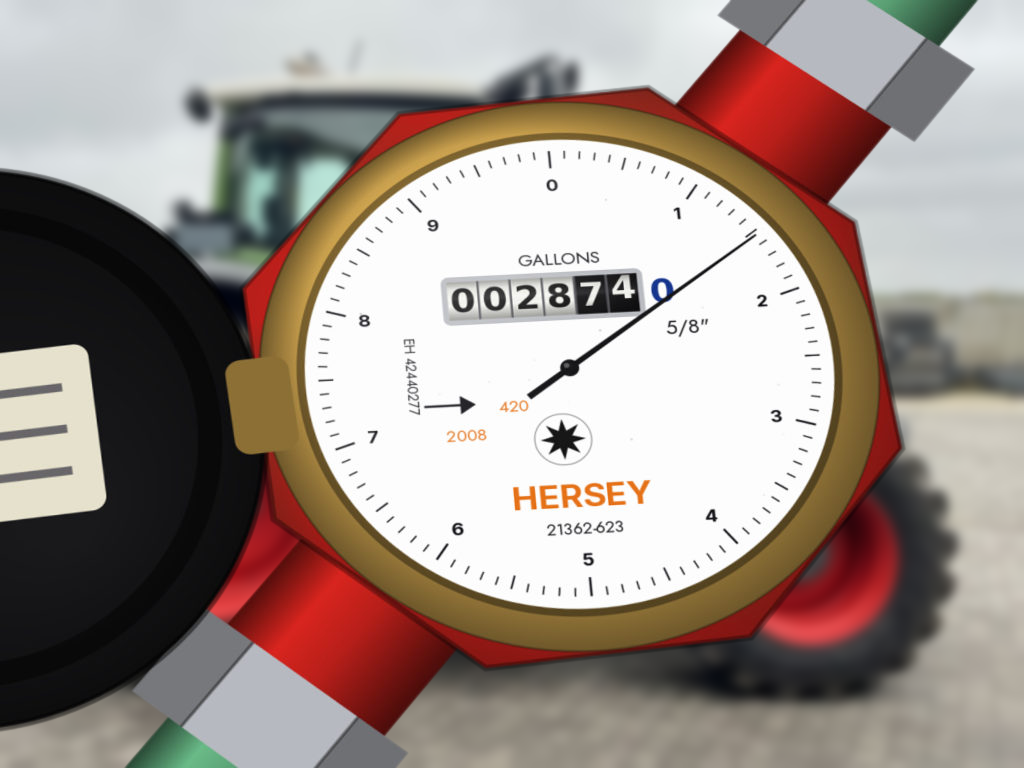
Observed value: 28741.5 gal
